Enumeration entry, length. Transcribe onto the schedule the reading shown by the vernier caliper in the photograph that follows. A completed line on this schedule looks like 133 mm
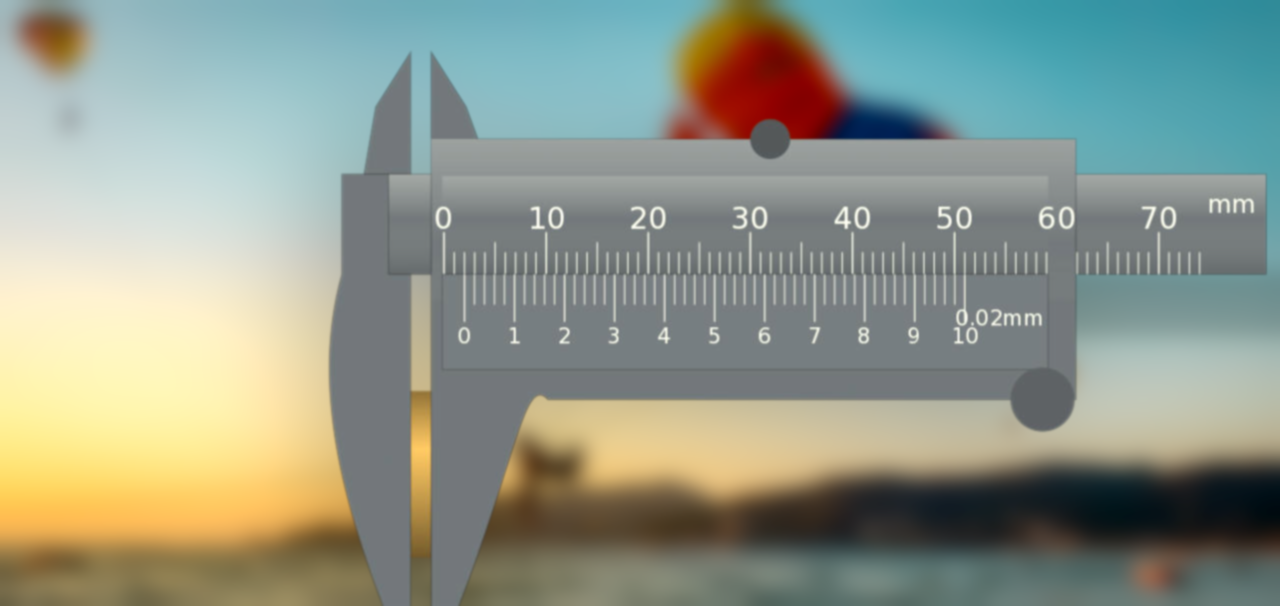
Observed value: 2.0 mm
